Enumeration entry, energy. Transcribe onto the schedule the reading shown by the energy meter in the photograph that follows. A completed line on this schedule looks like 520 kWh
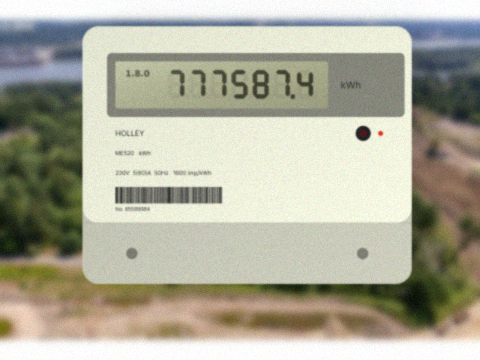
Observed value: 777587.4 kWh
